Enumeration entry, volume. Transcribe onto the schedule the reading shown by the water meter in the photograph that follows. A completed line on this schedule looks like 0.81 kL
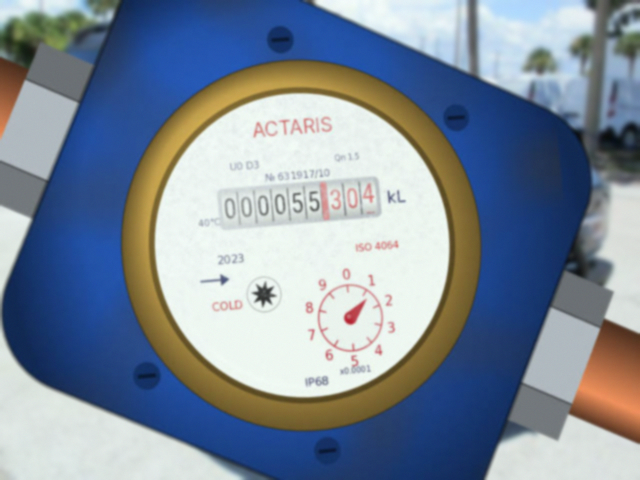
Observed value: 55.3041 kL
